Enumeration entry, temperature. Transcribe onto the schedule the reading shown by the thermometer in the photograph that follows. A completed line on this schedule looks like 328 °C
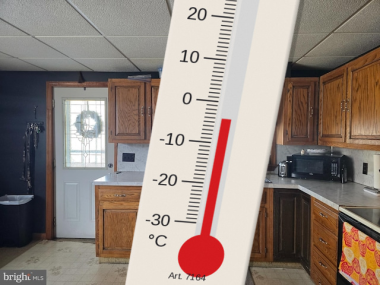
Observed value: -4 °C
